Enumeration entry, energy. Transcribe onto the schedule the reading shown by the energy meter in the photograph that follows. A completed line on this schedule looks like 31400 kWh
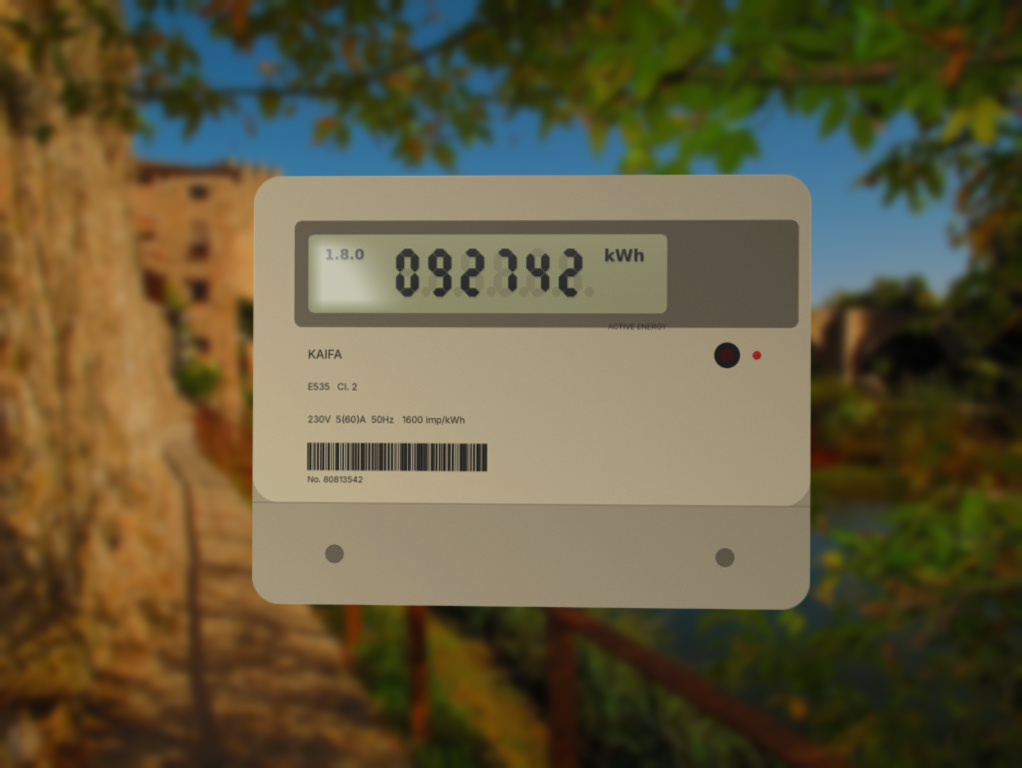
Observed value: 92742 kWh
